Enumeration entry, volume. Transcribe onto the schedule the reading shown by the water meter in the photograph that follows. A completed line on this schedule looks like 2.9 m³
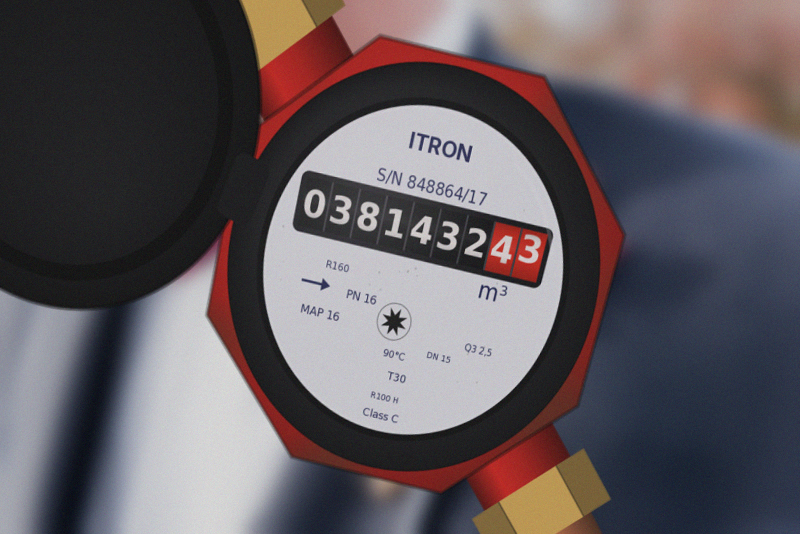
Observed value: 381432.43 m³
